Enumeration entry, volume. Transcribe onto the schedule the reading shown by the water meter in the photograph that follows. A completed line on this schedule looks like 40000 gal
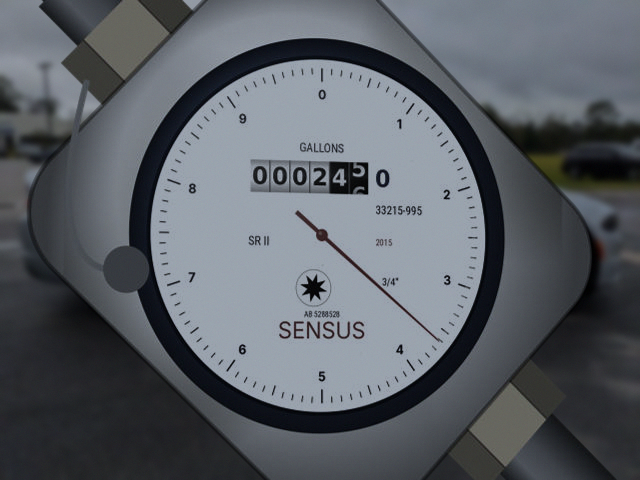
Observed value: 2453.6 gal
